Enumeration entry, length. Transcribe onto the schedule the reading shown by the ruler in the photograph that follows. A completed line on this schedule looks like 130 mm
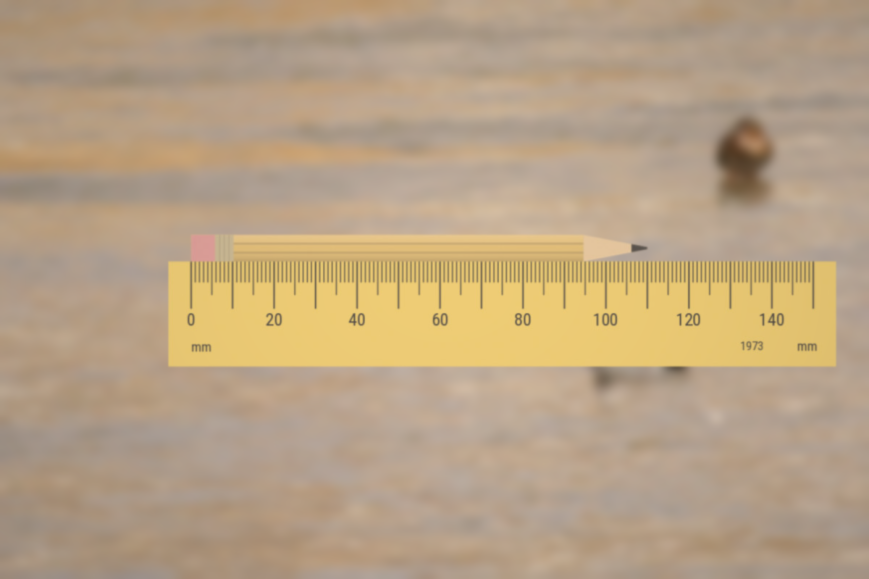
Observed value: 110 mm
